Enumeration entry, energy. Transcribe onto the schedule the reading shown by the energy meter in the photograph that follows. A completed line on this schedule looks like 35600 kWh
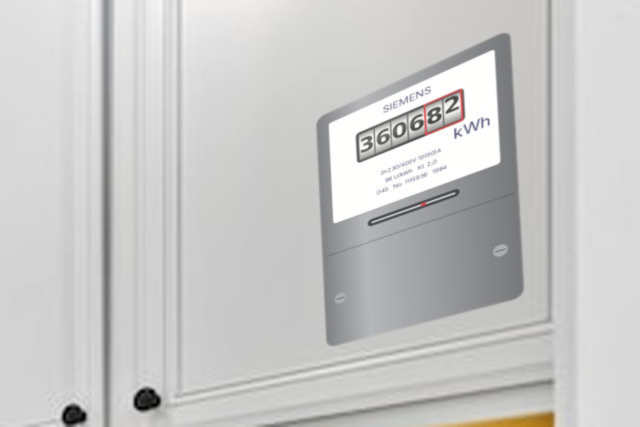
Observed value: 3606.82 kWh
